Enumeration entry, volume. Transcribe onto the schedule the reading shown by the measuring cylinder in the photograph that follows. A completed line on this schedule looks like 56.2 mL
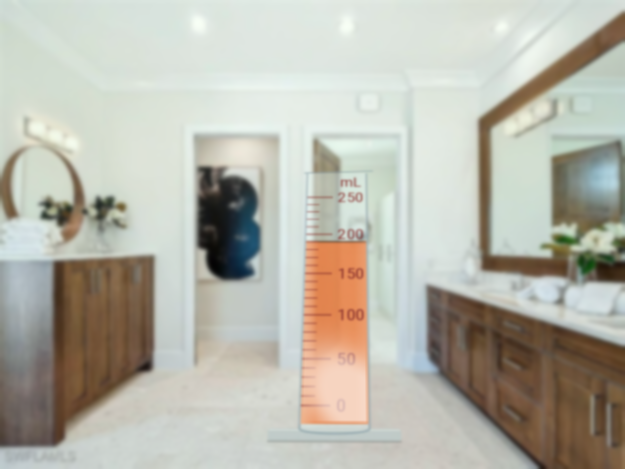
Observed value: 190 mL
